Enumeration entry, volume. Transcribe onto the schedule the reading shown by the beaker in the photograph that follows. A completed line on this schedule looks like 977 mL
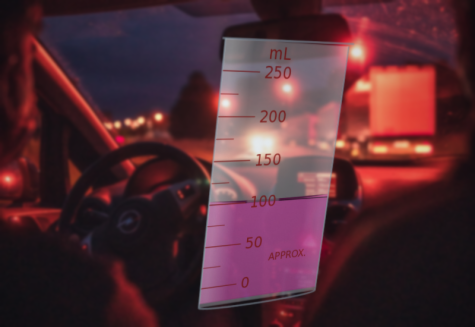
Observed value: 100 mL
